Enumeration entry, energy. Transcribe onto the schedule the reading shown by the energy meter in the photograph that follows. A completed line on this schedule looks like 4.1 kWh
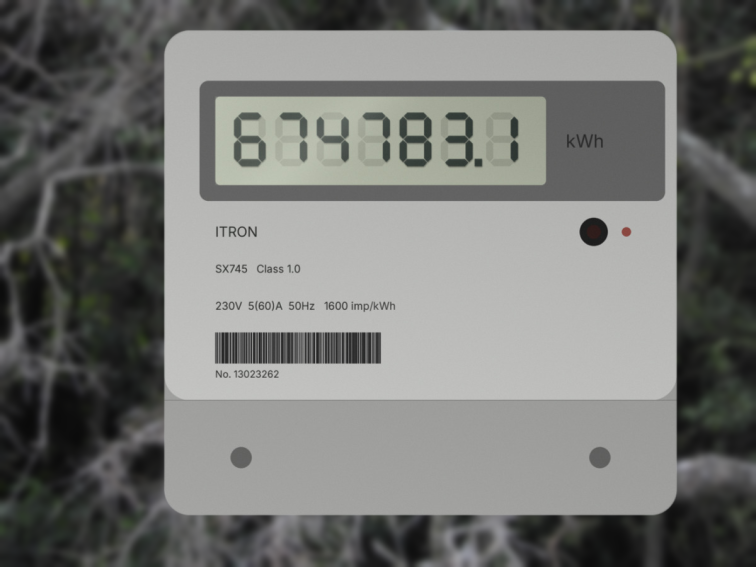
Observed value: 674783.1 kWh
